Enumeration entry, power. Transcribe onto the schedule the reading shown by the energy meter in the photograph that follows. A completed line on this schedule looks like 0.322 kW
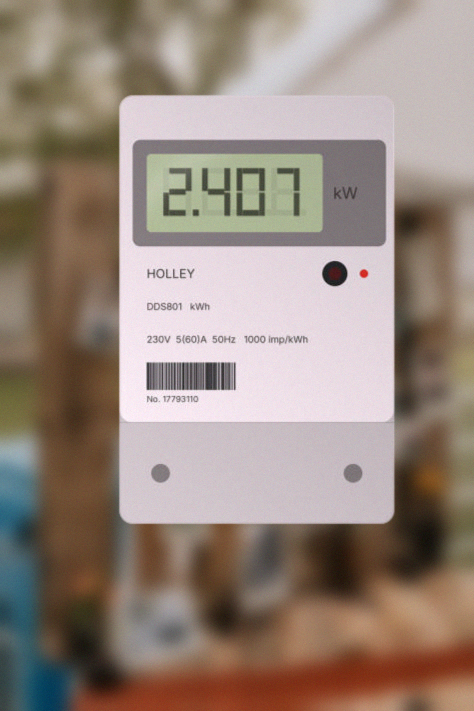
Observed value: 2.407 kW
